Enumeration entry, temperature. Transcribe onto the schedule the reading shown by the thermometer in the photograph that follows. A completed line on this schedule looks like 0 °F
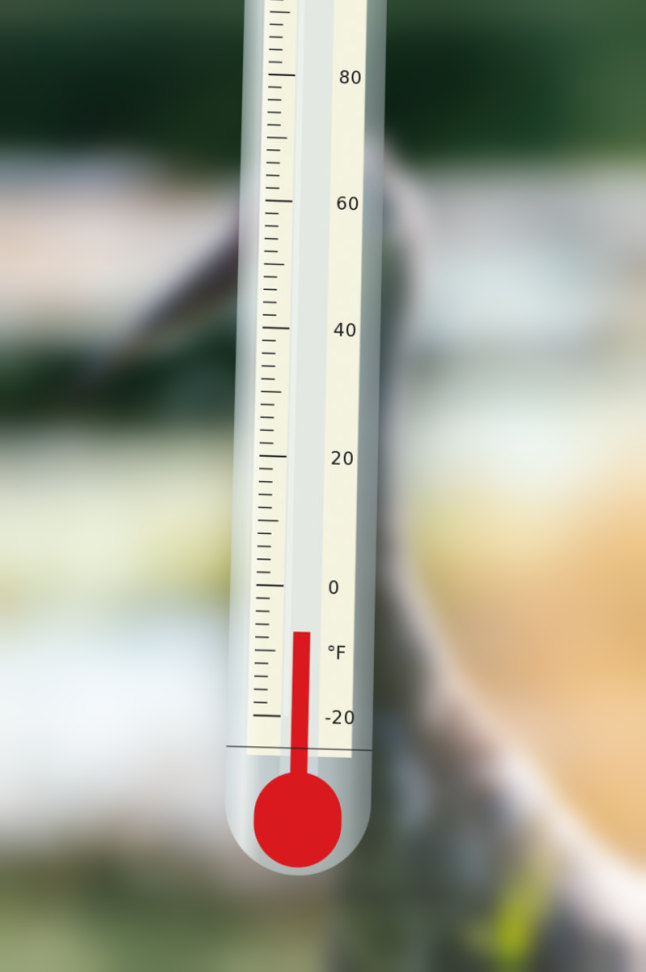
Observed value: -7 °F
